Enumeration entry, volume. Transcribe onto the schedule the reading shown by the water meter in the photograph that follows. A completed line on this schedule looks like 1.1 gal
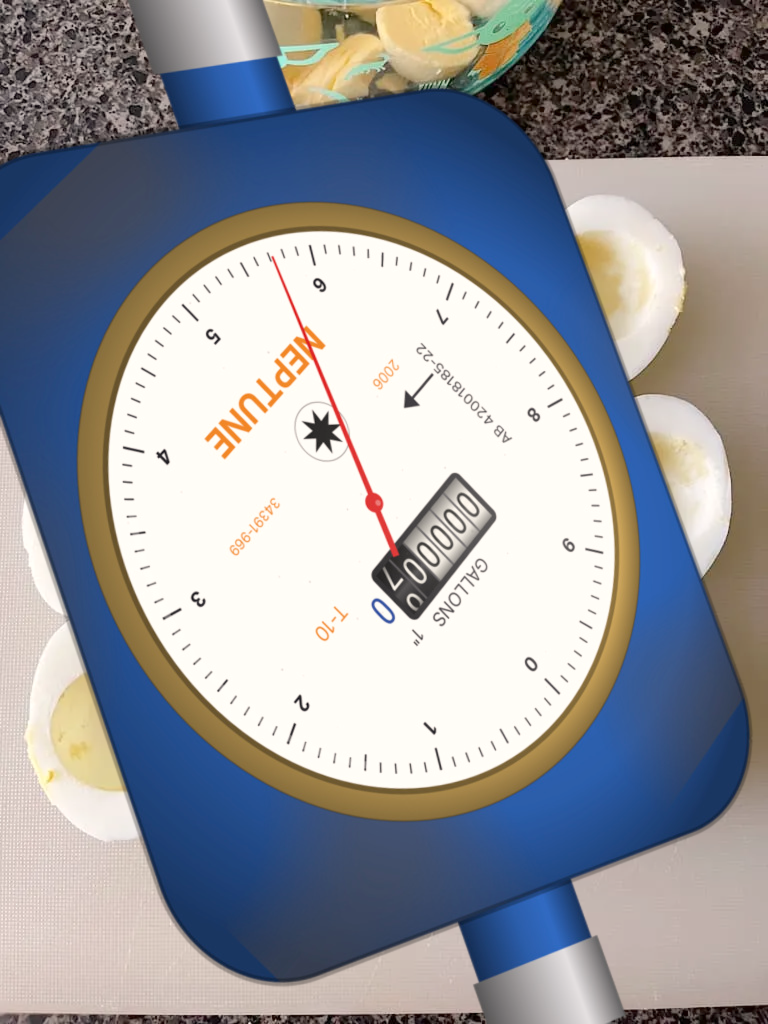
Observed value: 65.7 gal
